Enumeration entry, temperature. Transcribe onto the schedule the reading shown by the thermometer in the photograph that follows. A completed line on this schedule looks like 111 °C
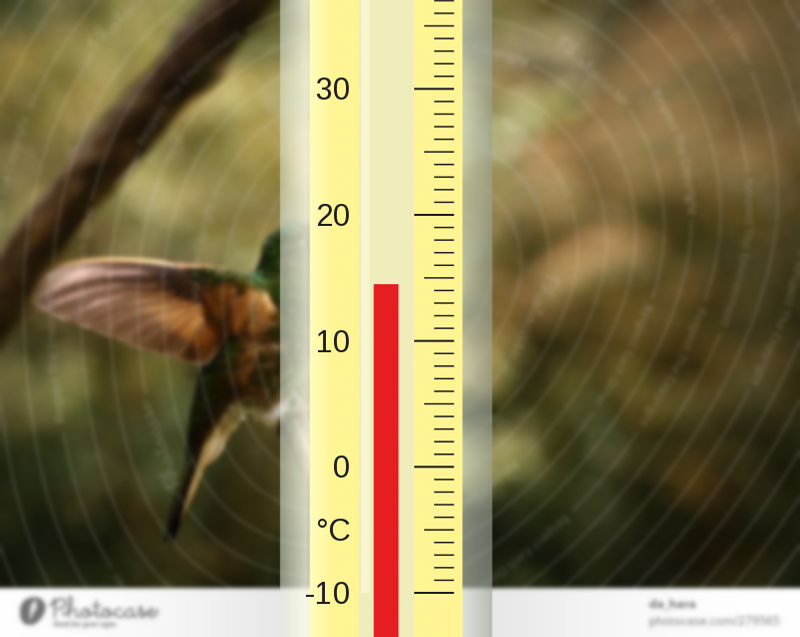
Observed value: 14.5 °C
